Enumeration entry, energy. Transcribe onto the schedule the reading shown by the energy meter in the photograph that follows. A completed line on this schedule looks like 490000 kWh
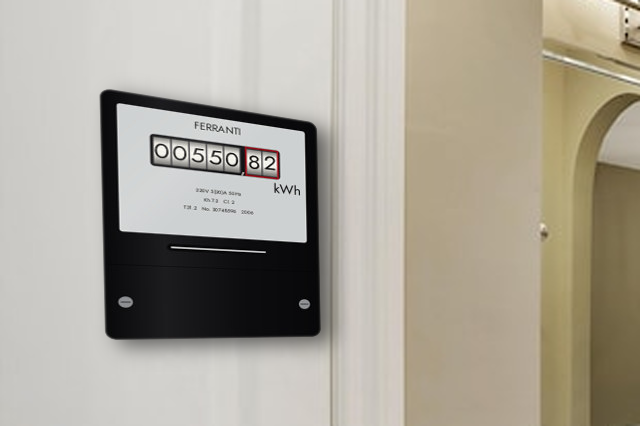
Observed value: 550.82 kWh
